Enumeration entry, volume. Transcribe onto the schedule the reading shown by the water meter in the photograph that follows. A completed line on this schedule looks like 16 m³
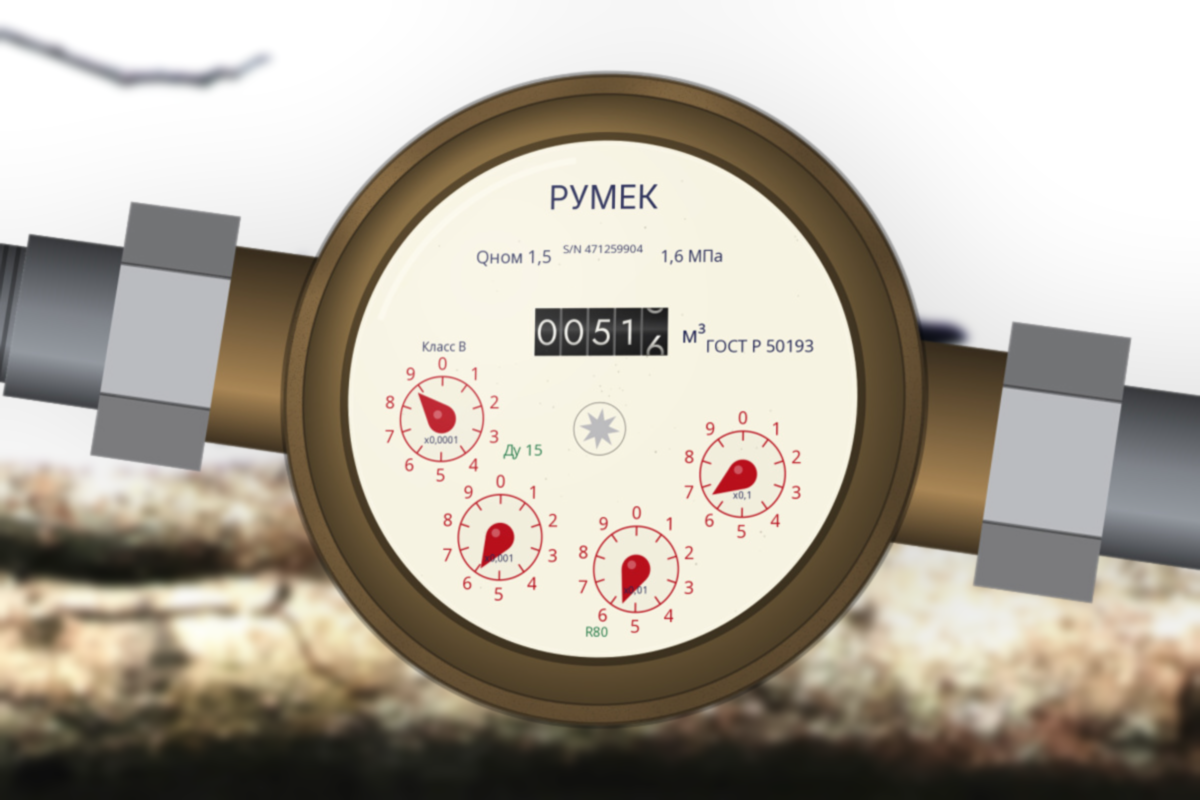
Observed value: 515.6558 m³
